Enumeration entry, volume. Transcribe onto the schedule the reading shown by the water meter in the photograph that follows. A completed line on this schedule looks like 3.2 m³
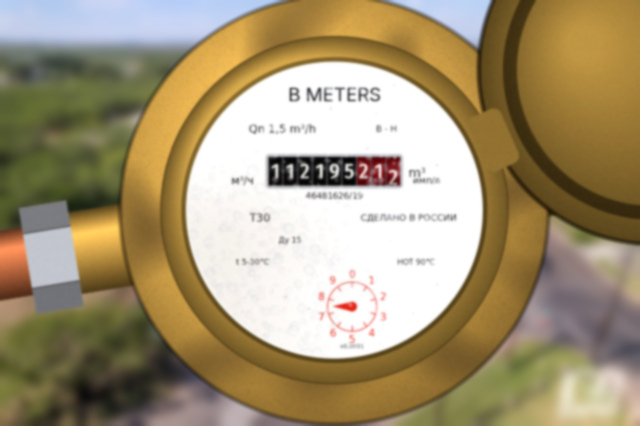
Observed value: 112195.2117 m³
